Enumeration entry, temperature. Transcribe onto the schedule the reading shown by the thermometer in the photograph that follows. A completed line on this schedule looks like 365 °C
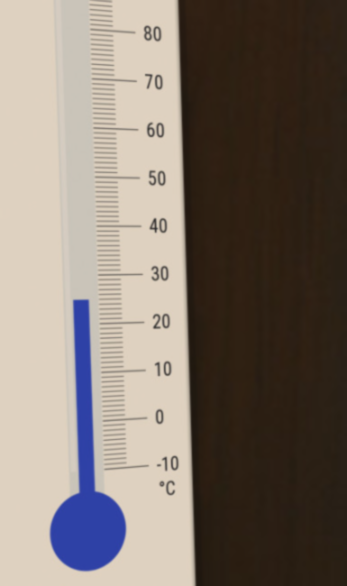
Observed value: 25 °C
